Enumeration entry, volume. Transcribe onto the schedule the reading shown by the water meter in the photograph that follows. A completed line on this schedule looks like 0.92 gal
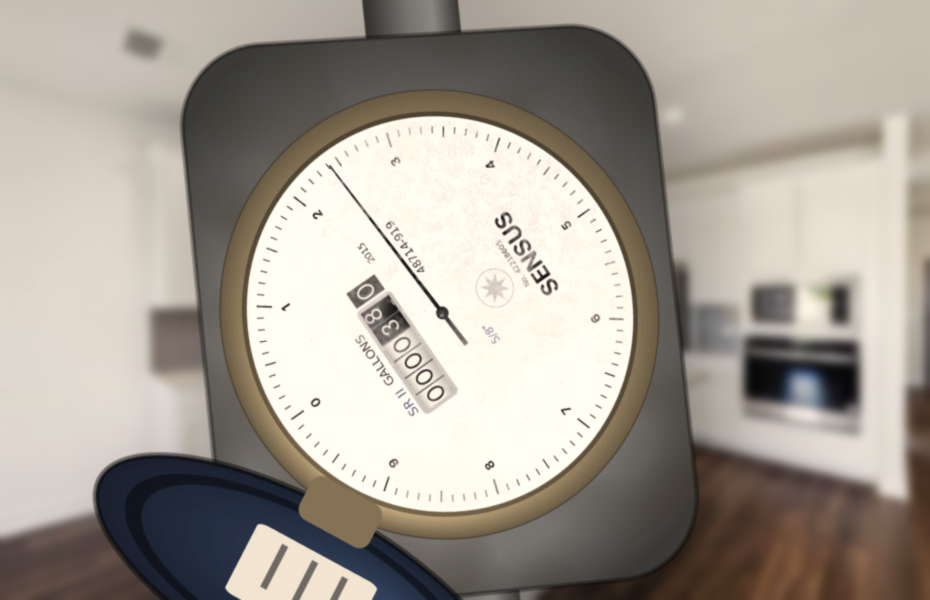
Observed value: 382.4 gal
